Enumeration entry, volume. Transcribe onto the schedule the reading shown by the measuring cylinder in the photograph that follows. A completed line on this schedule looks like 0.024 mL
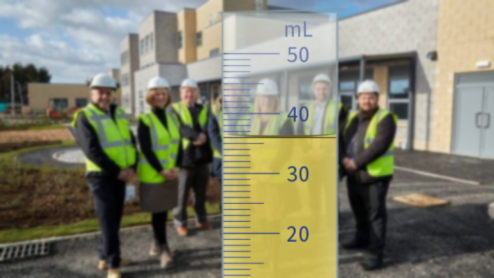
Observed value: 36 mL
